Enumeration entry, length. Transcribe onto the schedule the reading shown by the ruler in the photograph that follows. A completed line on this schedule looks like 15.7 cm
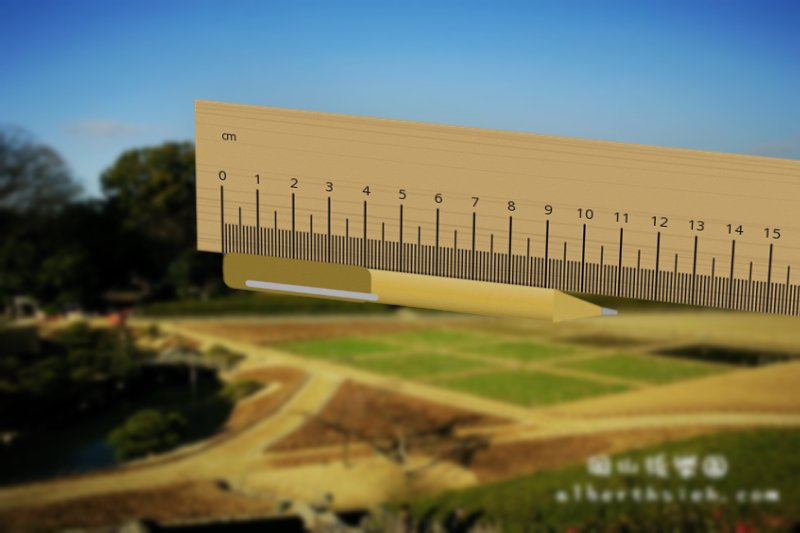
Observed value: 11 cm
